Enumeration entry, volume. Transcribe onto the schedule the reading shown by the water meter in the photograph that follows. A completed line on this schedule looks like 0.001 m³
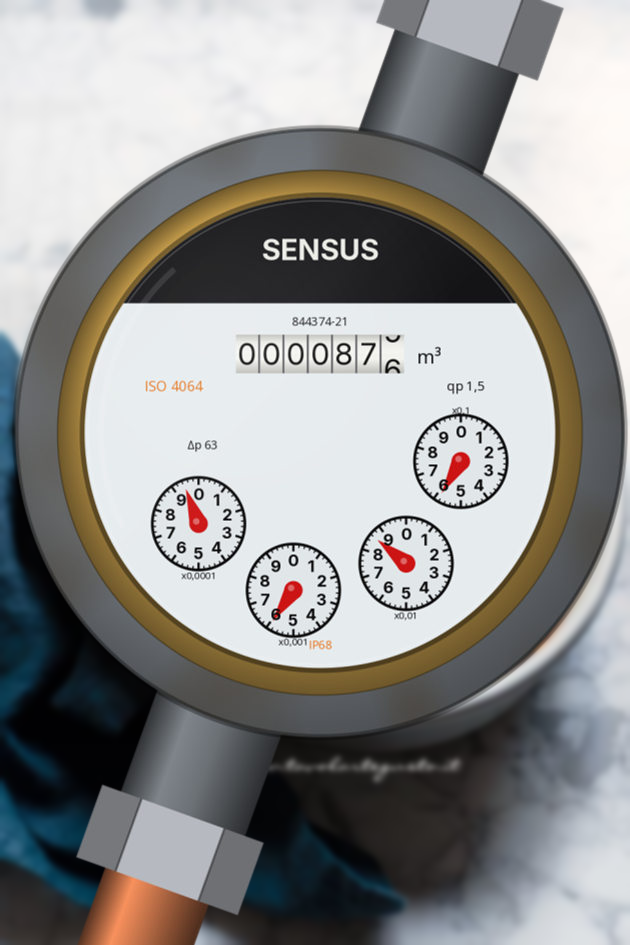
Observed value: 875.5859 m³
